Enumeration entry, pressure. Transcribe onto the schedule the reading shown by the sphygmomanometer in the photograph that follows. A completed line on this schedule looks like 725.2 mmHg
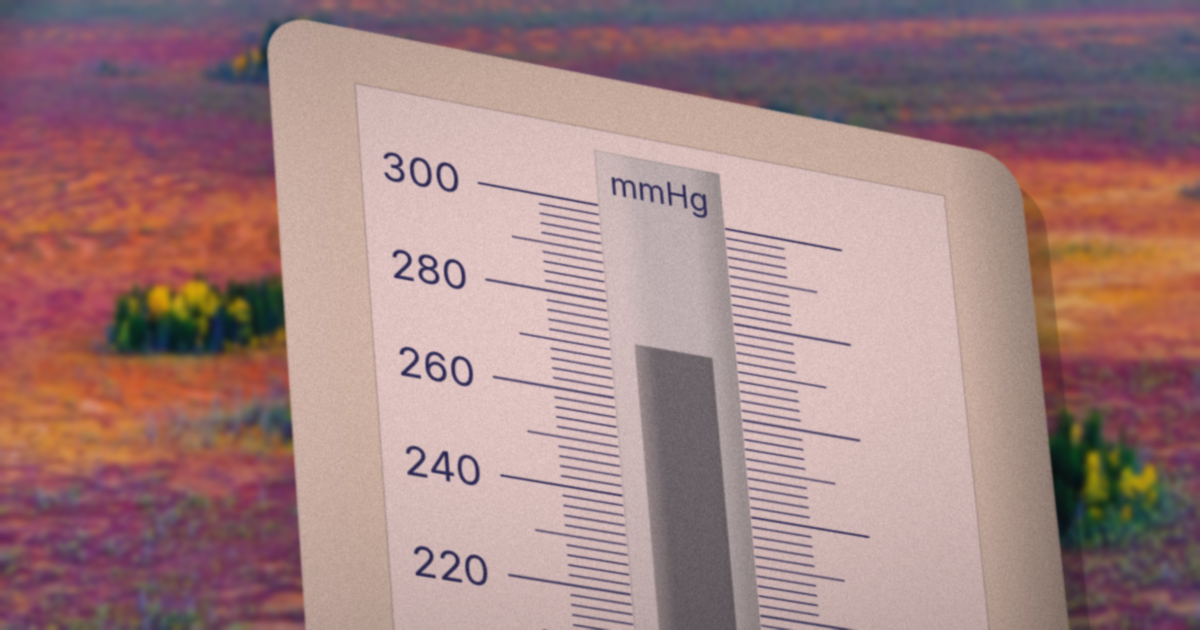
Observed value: 272 mmHg
